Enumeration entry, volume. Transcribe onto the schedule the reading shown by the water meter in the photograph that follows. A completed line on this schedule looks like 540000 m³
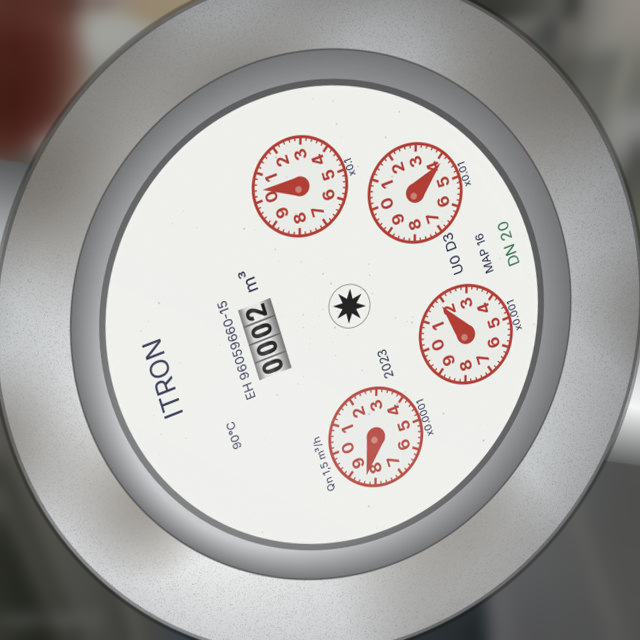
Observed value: 2.0418 m³
